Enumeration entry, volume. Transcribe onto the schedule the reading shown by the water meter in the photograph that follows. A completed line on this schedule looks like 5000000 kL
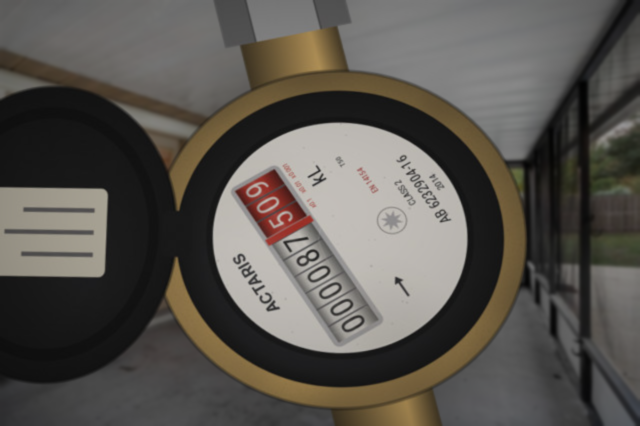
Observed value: 87.509 kL
